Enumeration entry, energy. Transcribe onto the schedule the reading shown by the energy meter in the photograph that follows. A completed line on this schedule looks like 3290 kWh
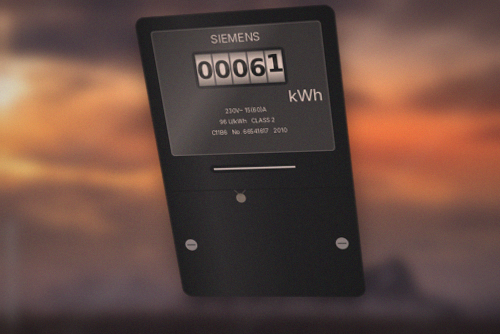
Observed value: 61 kWh
